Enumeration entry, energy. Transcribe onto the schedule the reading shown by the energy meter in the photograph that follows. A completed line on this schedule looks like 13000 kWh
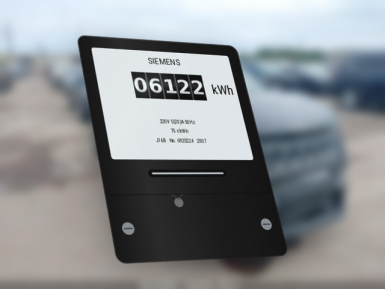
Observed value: 6122 kWh
